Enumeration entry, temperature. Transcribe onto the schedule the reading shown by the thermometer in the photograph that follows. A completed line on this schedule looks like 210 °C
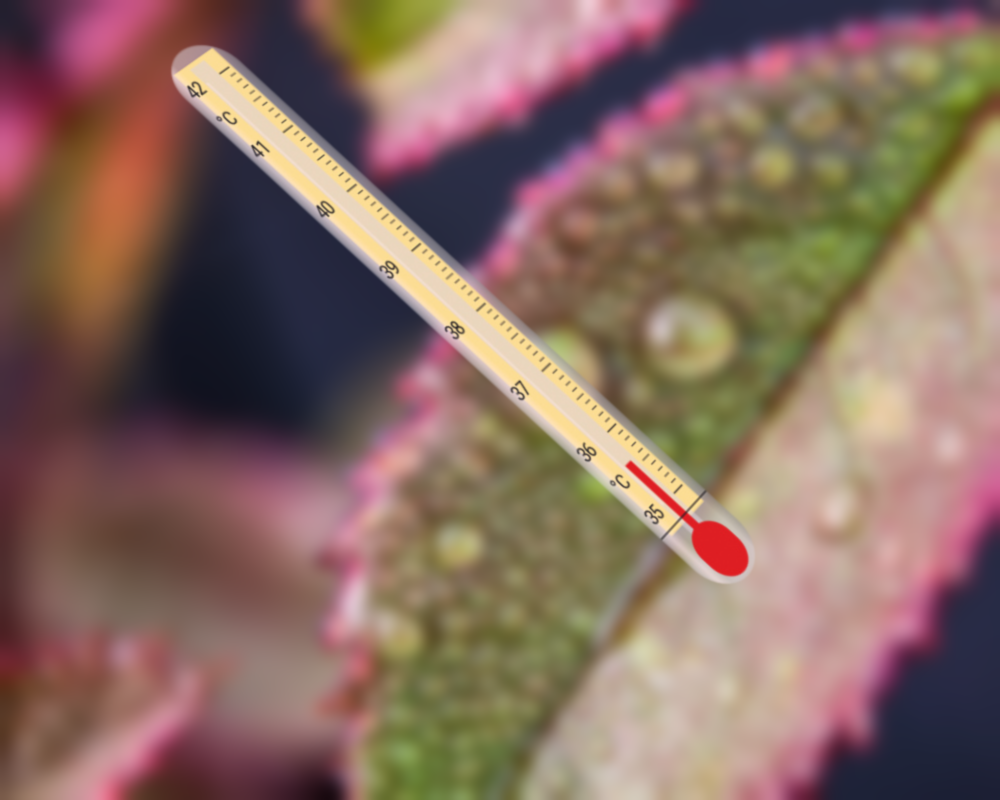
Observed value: 35.6 °C
